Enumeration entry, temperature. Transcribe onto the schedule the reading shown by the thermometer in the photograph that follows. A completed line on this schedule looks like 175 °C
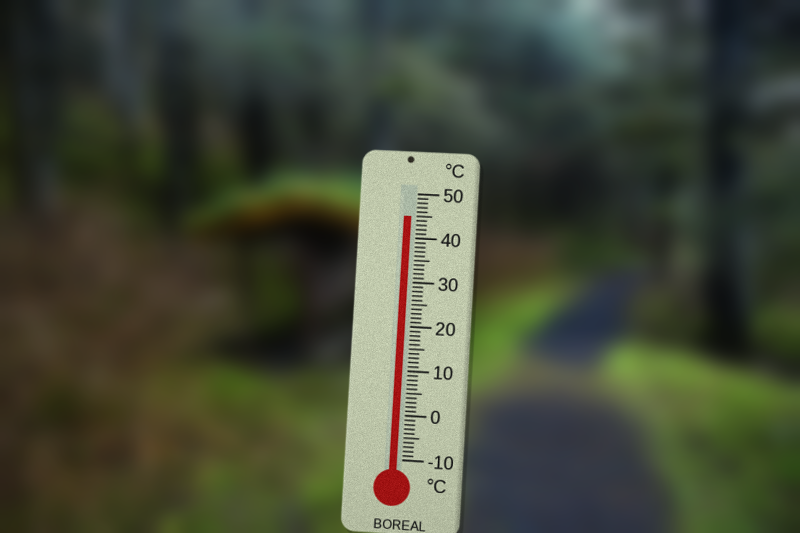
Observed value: 45 °C
